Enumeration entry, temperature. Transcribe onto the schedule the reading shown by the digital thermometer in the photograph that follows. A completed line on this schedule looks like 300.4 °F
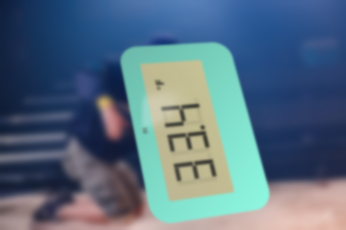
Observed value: 33.4 °F
